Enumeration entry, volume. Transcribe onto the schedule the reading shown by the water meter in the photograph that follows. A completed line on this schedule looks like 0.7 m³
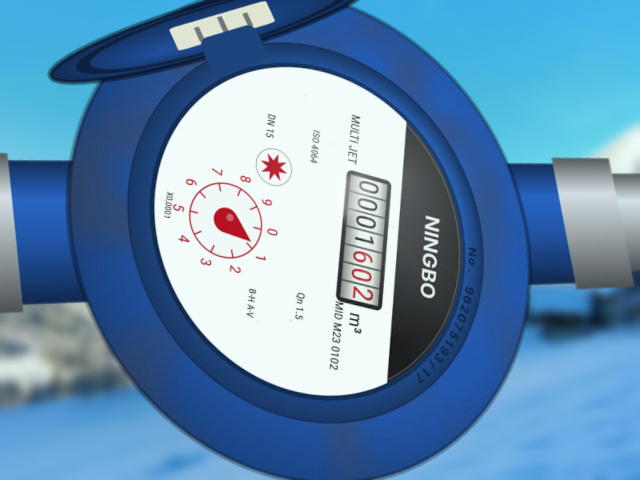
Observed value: 1.6020 m³
